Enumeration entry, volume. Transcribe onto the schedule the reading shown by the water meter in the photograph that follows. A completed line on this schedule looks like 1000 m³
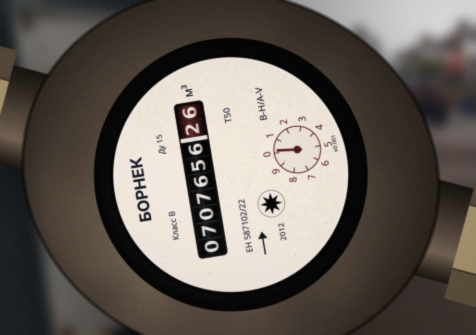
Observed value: 707656.260 m³
